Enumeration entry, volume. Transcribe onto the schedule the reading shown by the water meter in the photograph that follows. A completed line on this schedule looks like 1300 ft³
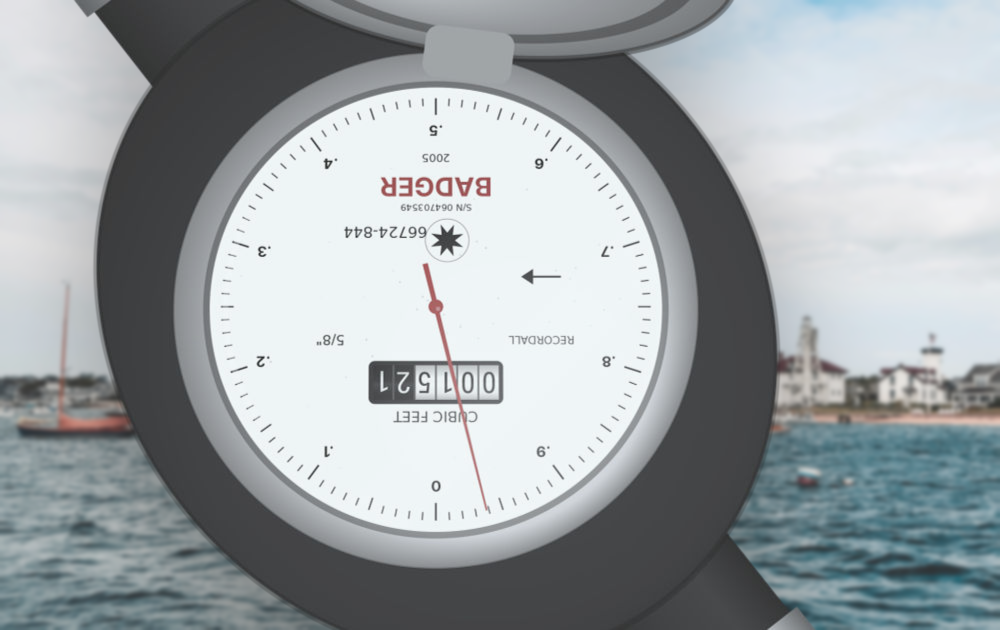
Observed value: 1520.96 ft³
